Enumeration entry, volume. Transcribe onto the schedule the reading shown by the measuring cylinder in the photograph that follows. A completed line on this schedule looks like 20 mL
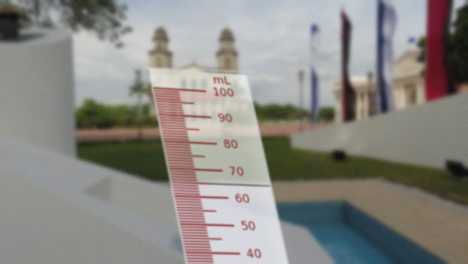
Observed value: 65 mL
